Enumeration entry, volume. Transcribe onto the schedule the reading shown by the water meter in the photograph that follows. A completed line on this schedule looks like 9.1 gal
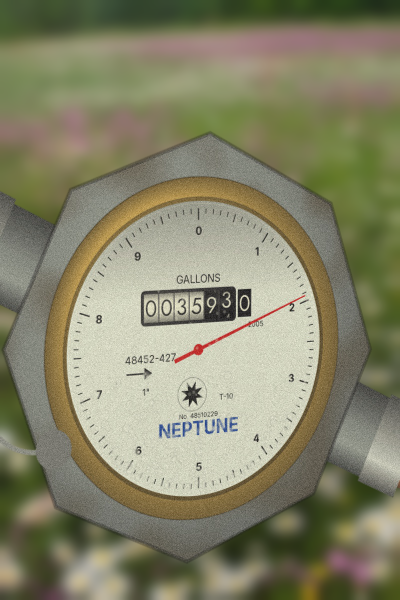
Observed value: 35931.9 gal
